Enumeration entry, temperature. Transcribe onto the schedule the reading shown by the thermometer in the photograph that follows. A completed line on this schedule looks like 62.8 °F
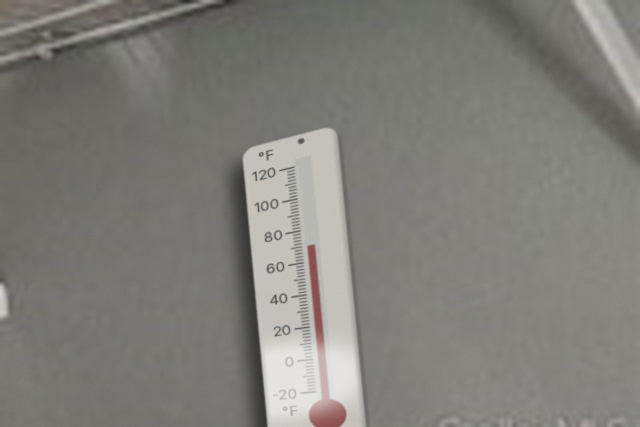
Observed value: 70 °F
